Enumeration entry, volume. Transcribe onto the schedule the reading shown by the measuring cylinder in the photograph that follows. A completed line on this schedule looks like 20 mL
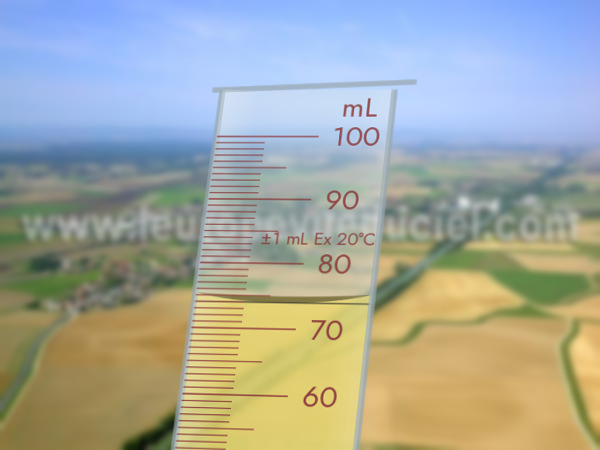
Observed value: 74 mL
